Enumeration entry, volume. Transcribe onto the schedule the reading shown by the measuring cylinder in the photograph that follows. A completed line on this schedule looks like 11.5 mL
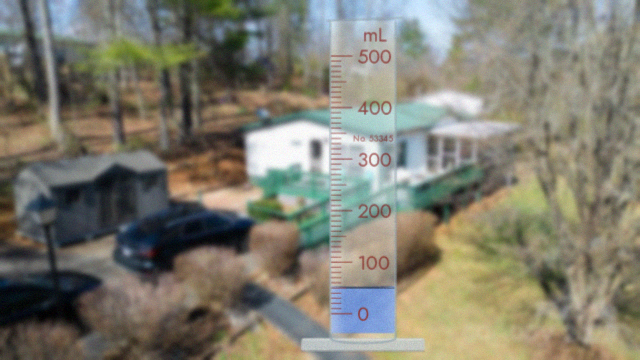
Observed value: 50 mL
